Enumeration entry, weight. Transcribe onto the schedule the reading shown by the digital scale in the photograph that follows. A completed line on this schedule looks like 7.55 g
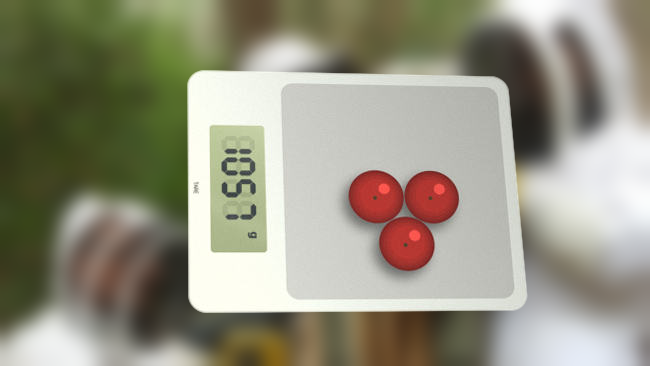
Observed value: 1057 g
